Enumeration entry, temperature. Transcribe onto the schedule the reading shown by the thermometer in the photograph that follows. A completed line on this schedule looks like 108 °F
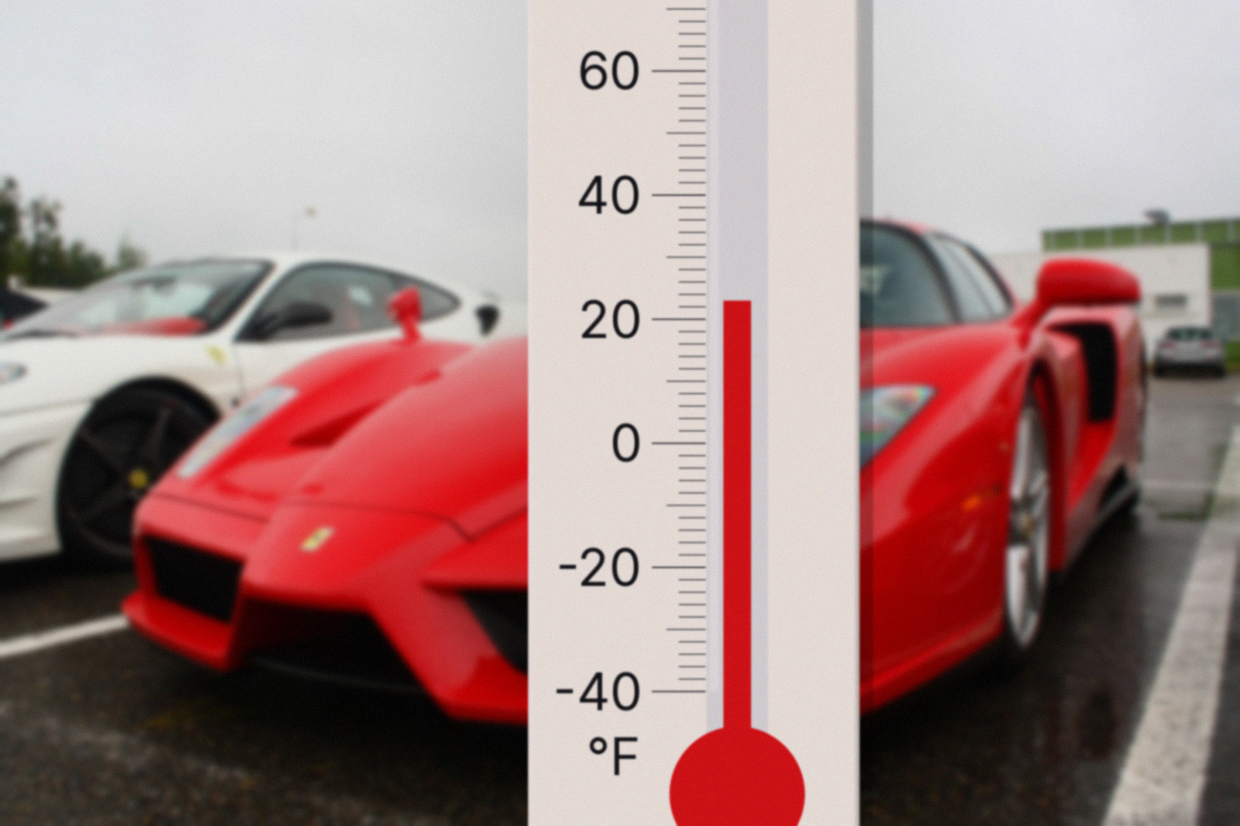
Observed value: 23 °F
